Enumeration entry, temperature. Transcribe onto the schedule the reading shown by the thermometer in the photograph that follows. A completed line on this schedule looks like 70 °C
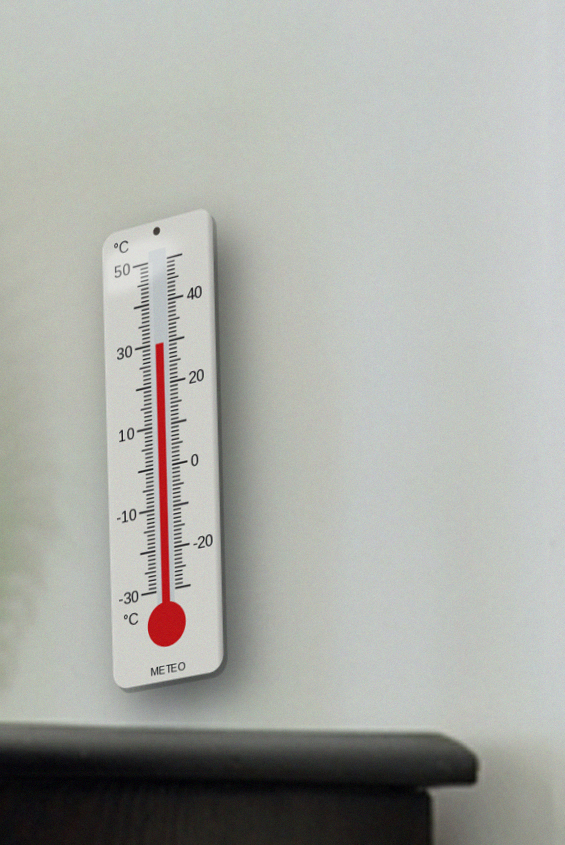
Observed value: 30 °C
